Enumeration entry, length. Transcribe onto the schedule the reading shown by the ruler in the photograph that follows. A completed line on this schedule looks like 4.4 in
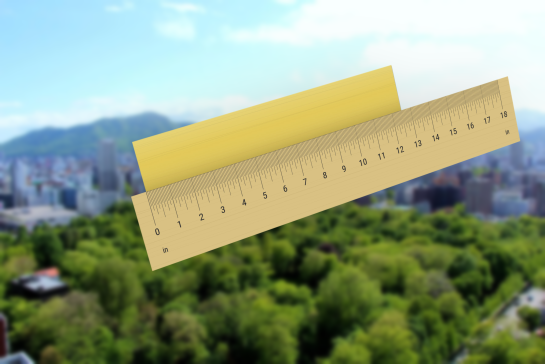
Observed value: 12.5 in
